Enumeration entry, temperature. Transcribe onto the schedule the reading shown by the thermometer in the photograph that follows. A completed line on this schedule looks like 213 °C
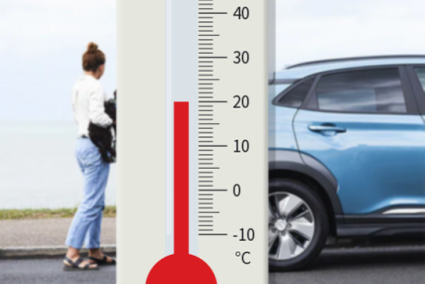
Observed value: 20 °C
